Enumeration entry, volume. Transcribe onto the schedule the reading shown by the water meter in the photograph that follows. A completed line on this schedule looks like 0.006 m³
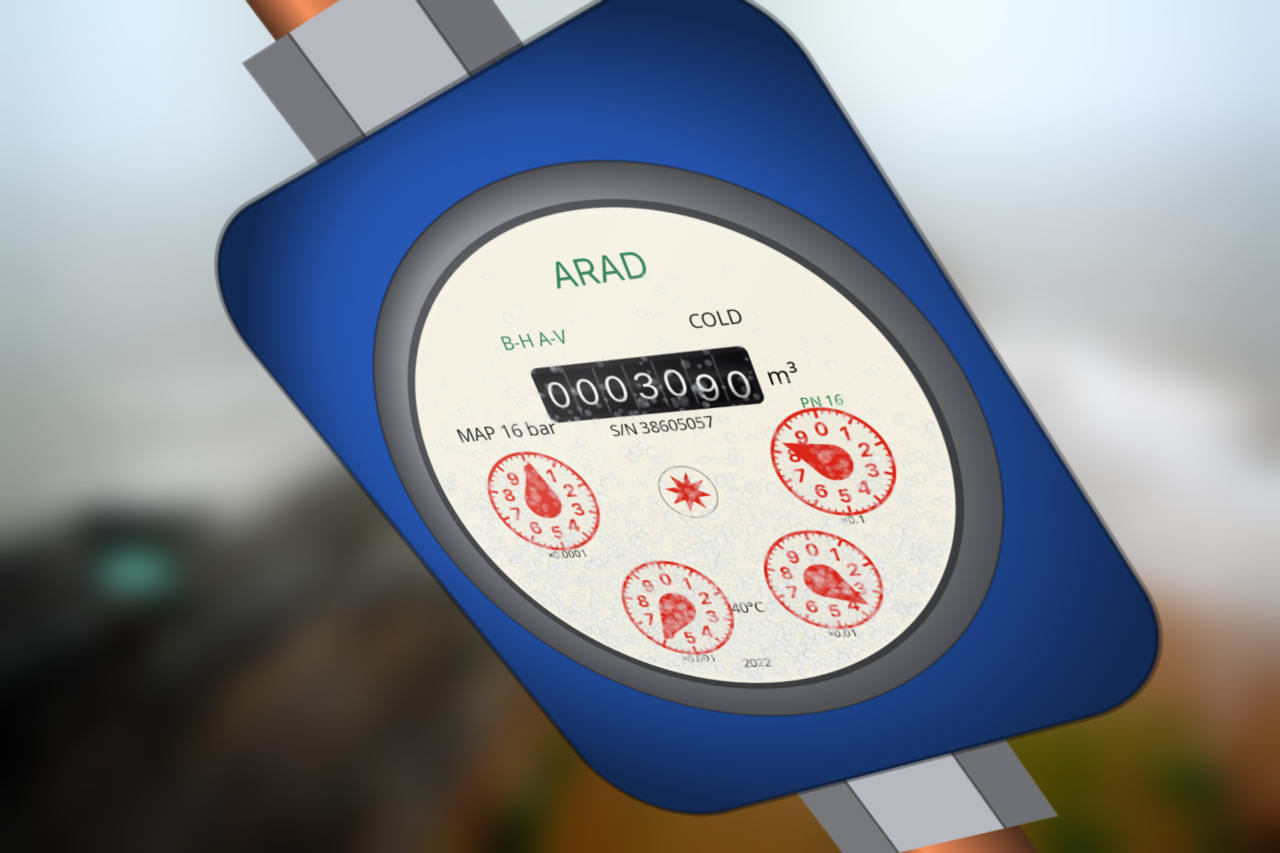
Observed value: 3089.8360 m³
